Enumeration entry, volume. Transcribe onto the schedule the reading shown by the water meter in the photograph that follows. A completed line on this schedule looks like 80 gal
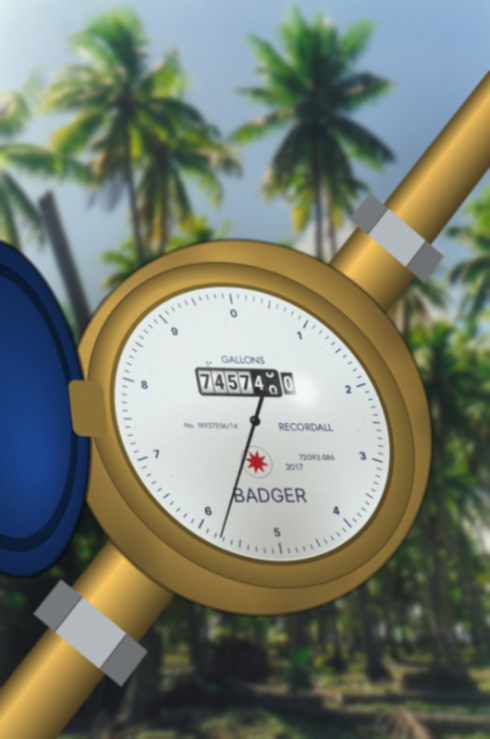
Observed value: 7457485.7 gal
